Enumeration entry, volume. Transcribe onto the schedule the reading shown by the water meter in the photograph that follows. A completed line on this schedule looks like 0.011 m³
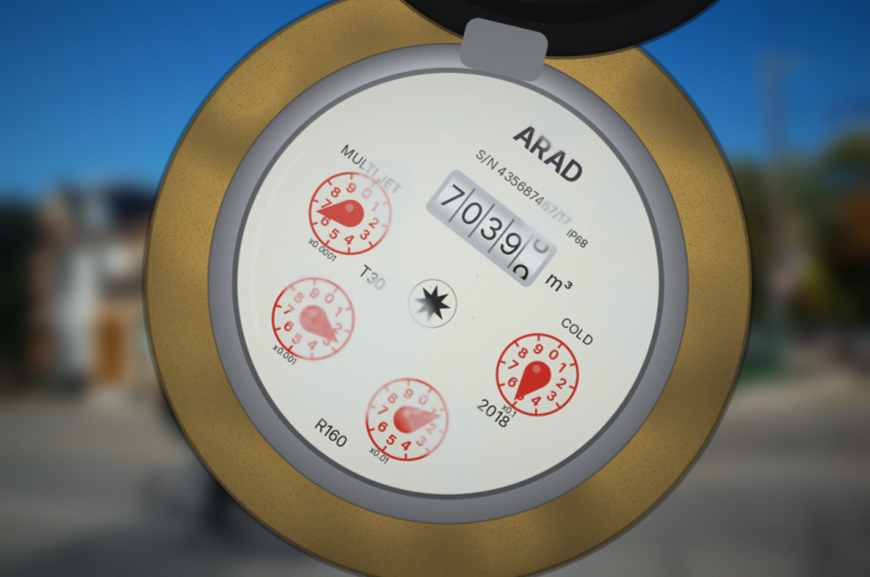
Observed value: 70398.5126 m³
